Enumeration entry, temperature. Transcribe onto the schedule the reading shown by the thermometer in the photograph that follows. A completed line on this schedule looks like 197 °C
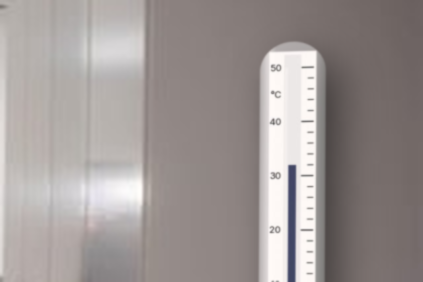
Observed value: 32 °C
